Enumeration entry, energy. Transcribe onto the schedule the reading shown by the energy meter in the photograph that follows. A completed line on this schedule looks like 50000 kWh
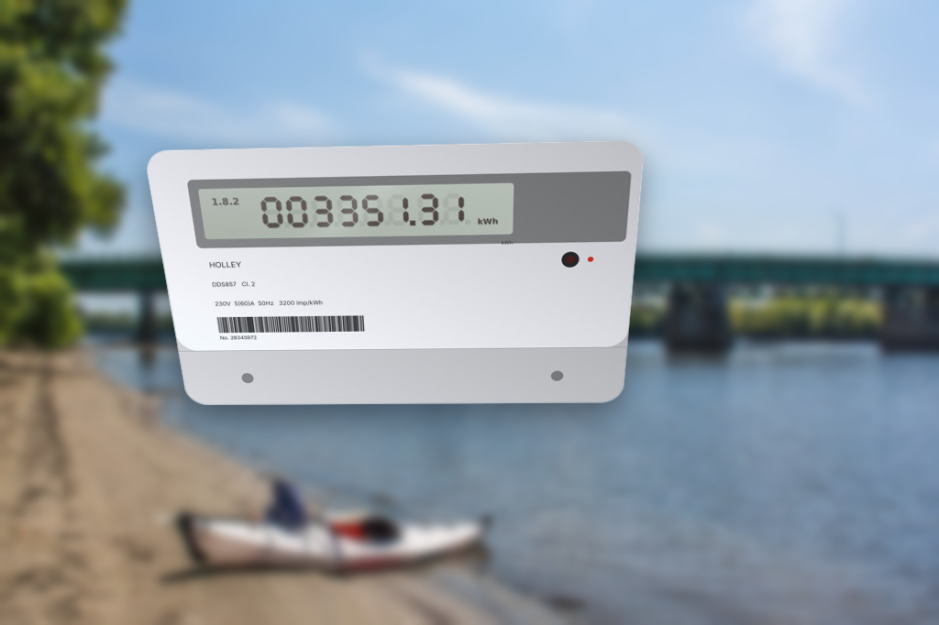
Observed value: 3351.31 kWh
